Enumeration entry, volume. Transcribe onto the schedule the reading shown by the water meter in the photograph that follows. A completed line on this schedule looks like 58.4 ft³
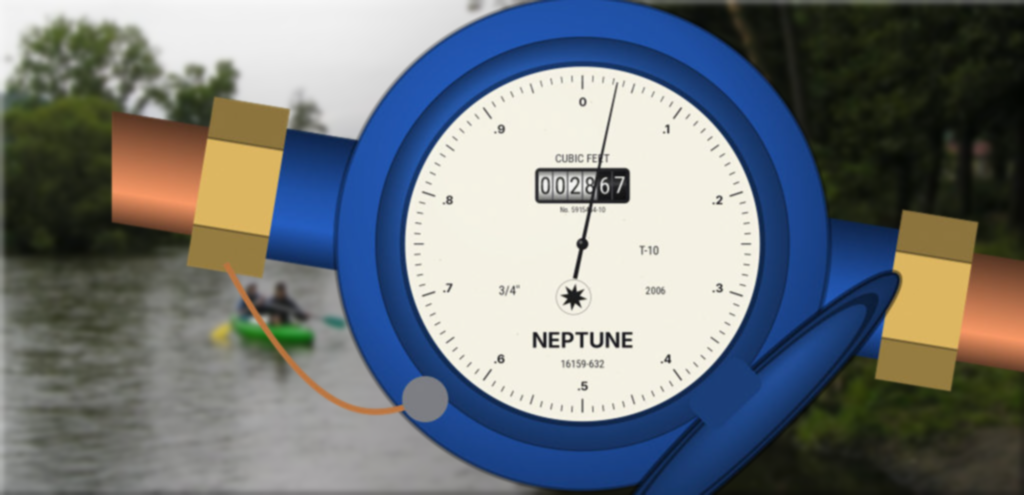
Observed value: 2867.03 ft³
